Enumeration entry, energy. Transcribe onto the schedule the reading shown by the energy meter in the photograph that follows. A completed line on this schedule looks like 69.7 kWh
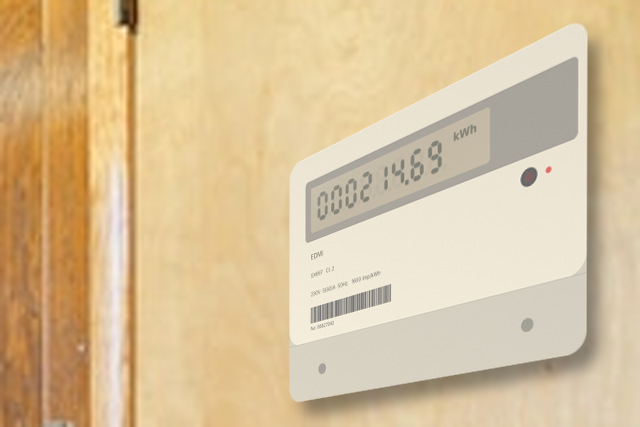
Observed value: 214.69 kWh
